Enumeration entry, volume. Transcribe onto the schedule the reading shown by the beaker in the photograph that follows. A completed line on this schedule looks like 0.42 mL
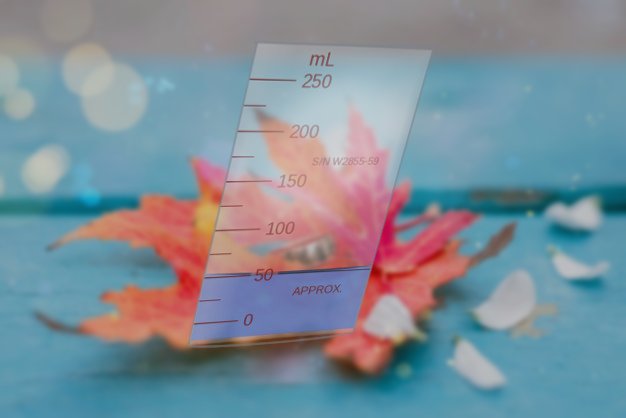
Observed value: 50 mL
